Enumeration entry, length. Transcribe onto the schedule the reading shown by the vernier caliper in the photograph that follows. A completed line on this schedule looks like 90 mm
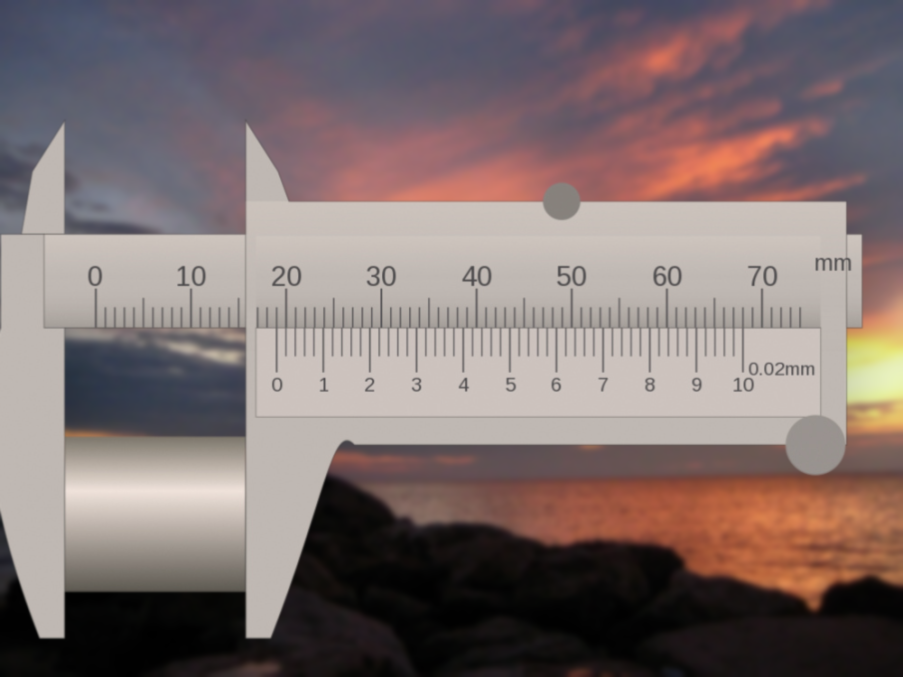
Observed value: 19.0 mm
